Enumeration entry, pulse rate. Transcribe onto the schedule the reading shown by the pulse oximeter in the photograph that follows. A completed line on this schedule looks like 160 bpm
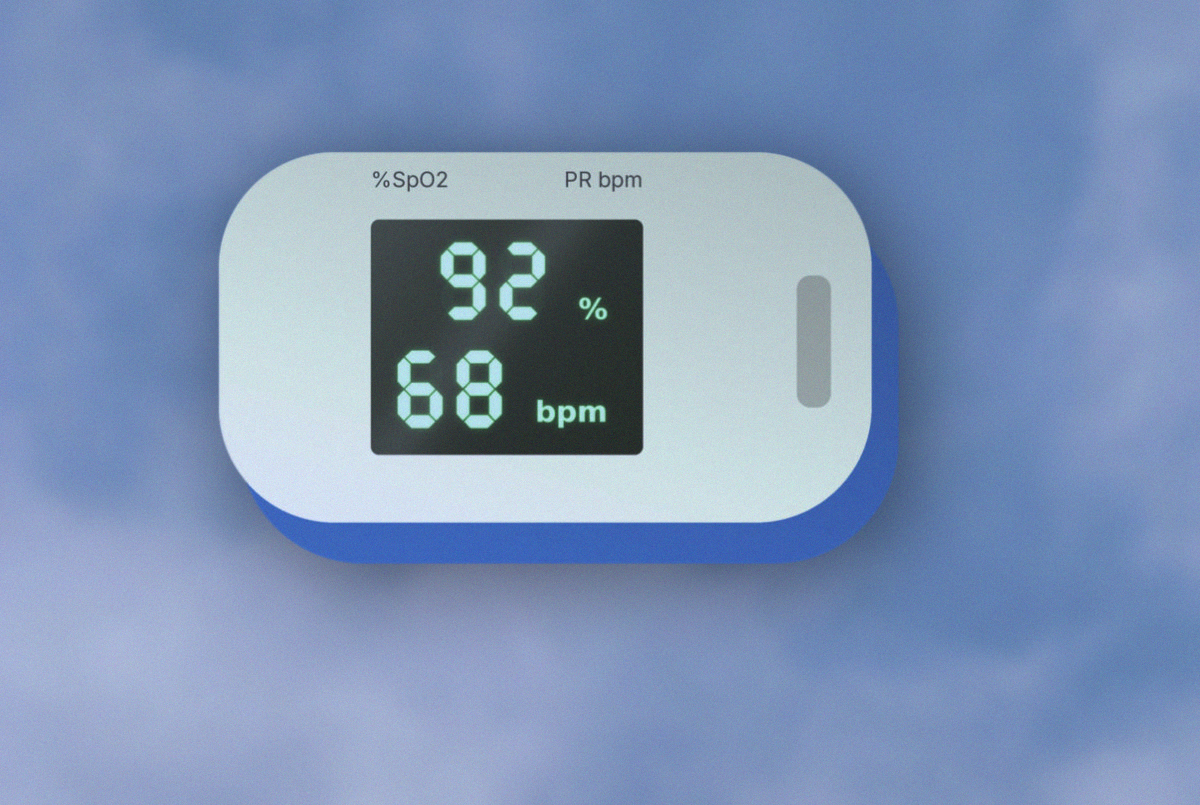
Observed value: 68 bpm
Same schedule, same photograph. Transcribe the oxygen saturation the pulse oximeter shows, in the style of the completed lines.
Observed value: 92 %
